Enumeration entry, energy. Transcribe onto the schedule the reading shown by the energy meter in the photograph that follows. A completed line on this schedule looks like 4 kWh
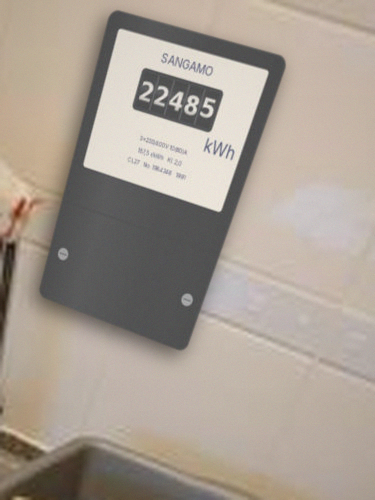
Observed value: 22485 kWh
